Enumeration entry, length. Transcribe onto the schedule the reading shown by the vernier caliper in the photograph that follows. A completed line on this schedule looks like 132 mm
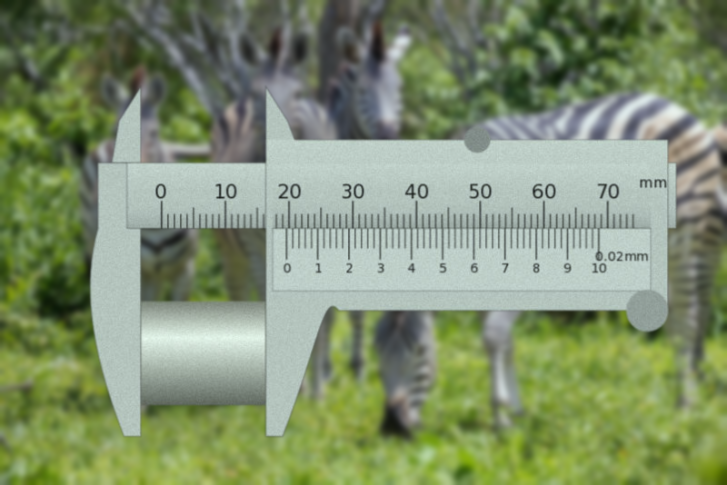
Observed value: 19.6 mm
